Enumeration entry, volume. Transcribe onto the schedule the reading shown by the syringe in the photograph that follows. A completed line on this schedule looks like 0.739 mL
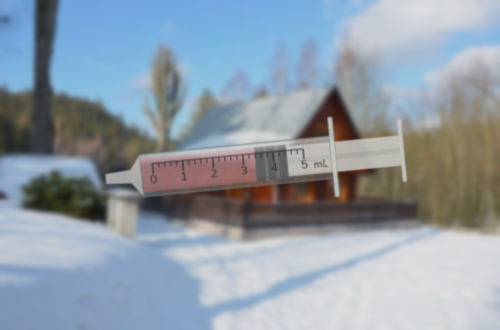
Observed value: 3.4 mL
